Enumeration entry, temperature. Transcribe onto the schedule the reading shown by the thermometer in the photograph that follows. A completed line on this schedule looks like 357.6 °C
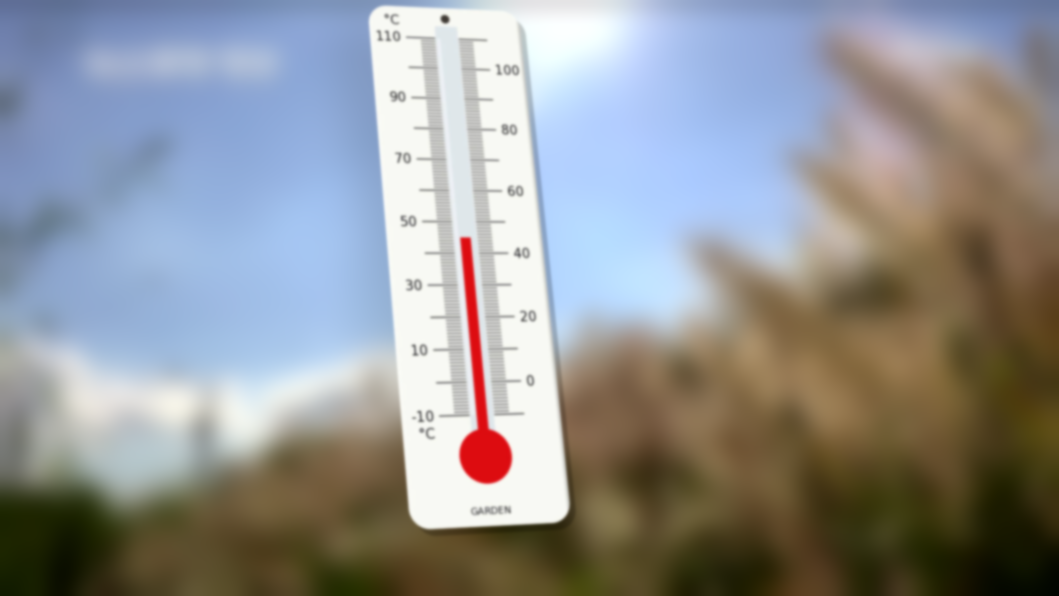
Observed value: 45 °C
